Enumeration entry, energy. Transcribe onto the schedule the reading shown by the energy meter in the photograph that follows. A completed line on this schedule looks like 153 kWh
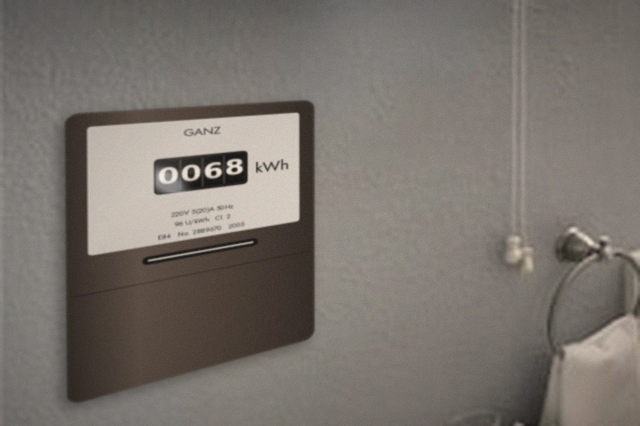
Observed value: 68 kWh
